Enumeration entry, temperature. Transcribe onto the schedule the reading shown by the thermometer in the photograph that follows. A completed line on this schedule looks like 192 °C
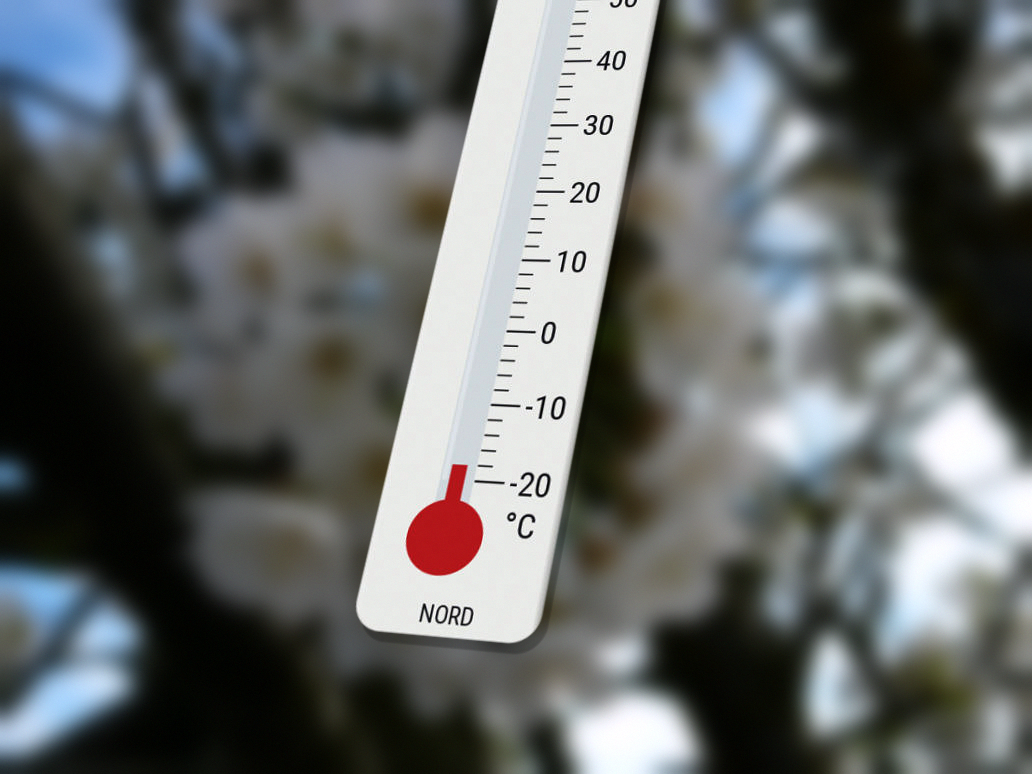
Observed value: -18 °C
